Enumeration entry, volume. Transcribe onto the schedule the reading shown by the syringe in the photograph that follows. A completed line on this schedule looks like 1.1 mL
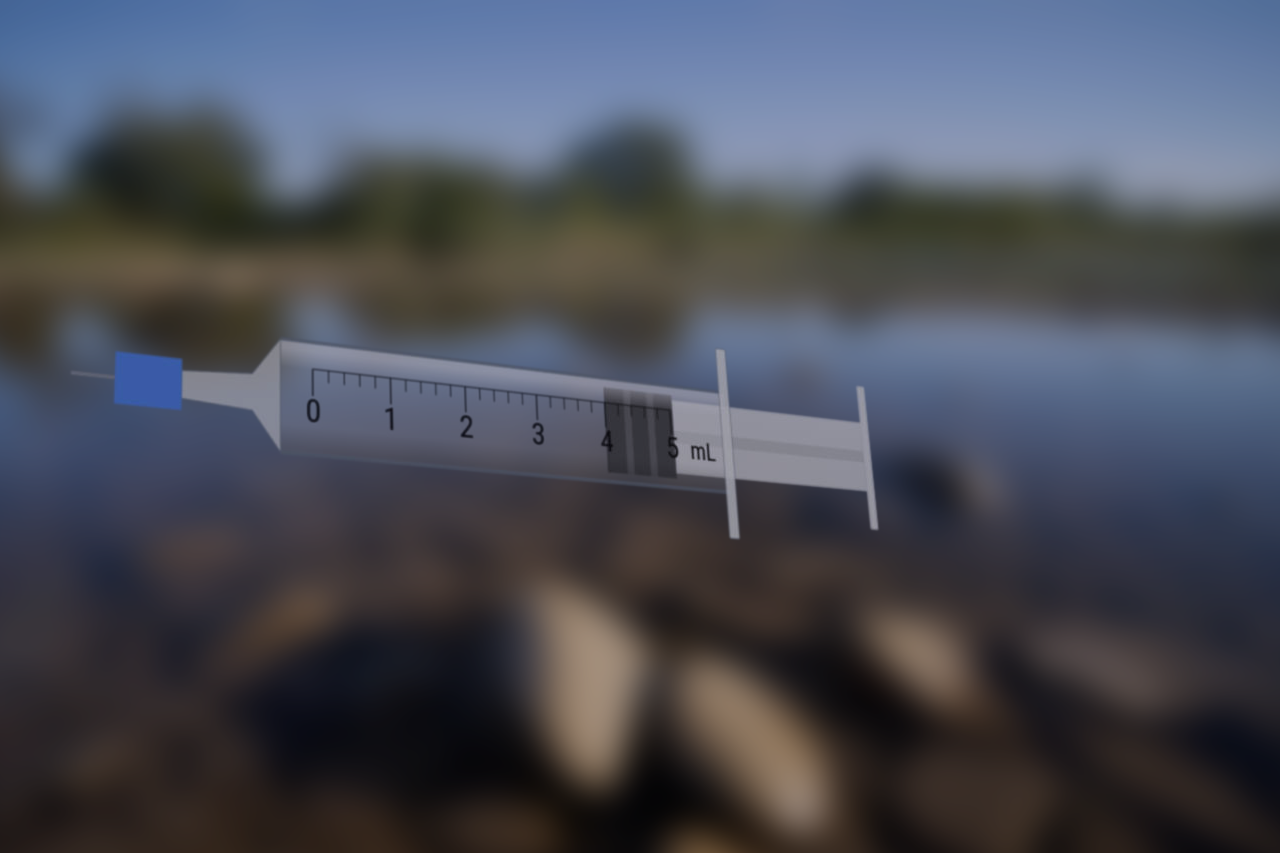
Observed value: 4 mL
